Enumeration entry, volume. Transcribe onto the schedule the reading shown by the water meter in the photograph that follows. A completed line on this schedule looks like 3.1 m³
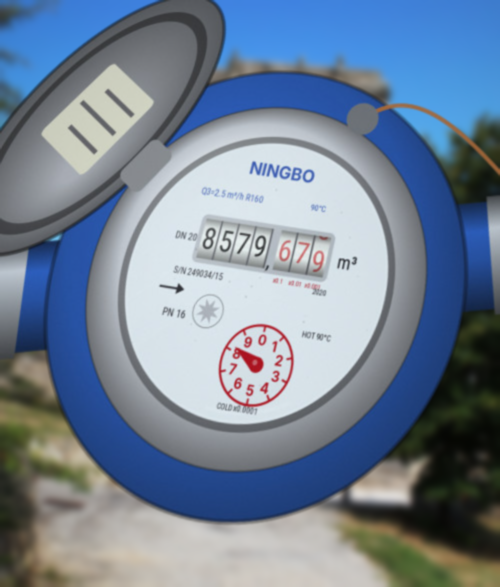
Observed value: 8579.6788 m³
